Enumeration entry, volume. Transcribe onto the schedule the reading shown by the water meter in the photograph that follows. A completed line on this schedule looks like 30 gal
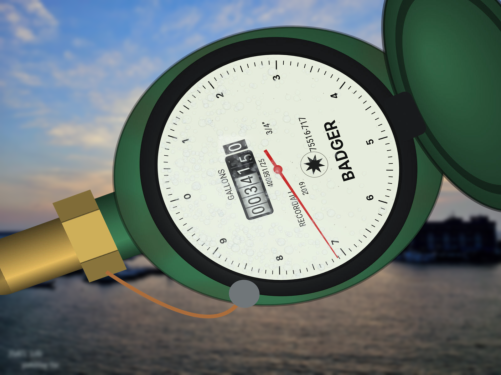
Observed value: 34147.1 gal
